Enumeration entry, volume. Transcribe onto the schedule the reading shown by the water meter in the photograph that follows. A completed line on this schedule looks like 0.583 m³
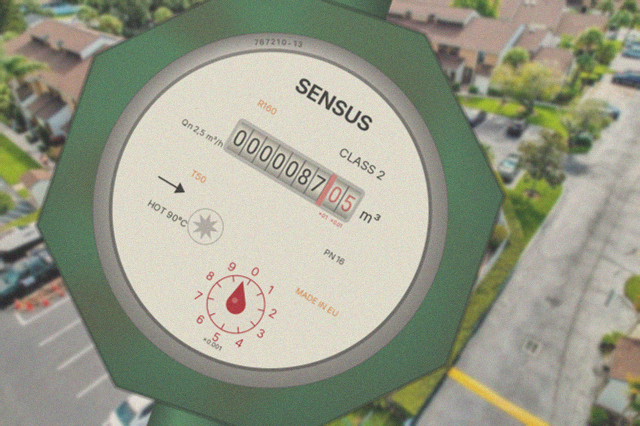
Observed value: 87.049 m³
